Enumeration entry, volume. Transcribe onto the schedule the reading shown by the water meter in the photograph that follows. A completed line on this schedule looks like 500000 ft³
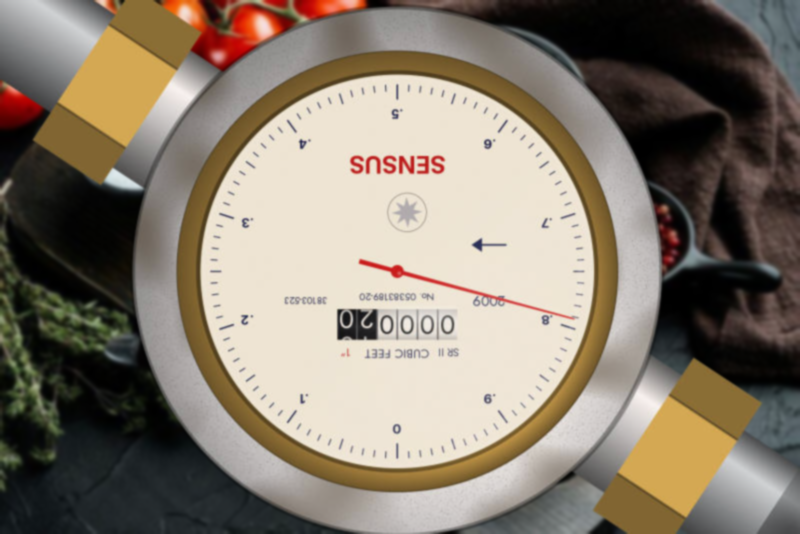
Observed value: 19.79 ft³
